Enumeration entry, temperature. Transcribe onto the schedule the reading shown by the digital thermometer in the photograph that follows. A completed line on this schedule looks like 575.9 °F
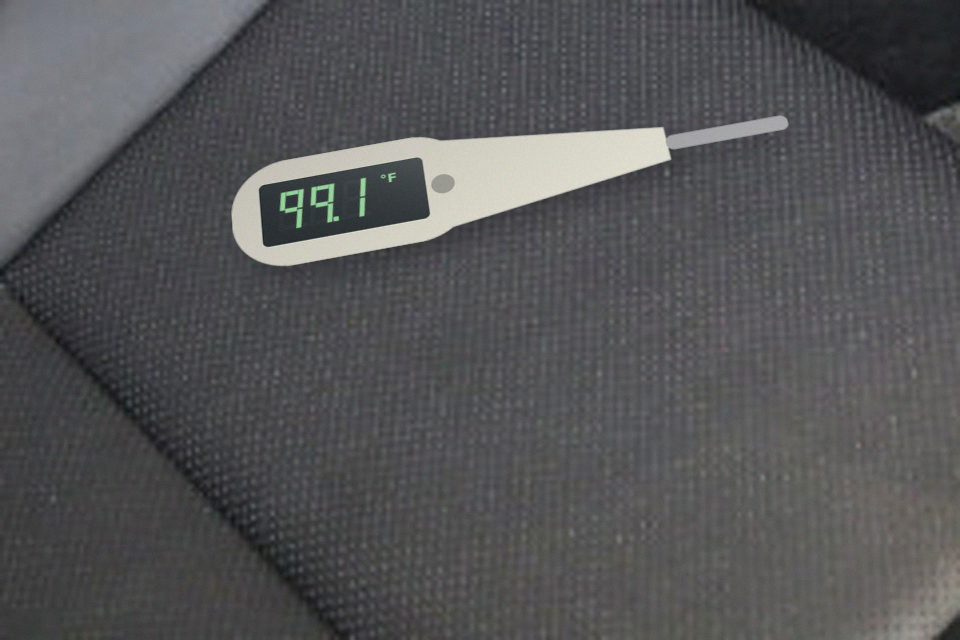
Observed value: 99.1 °F
